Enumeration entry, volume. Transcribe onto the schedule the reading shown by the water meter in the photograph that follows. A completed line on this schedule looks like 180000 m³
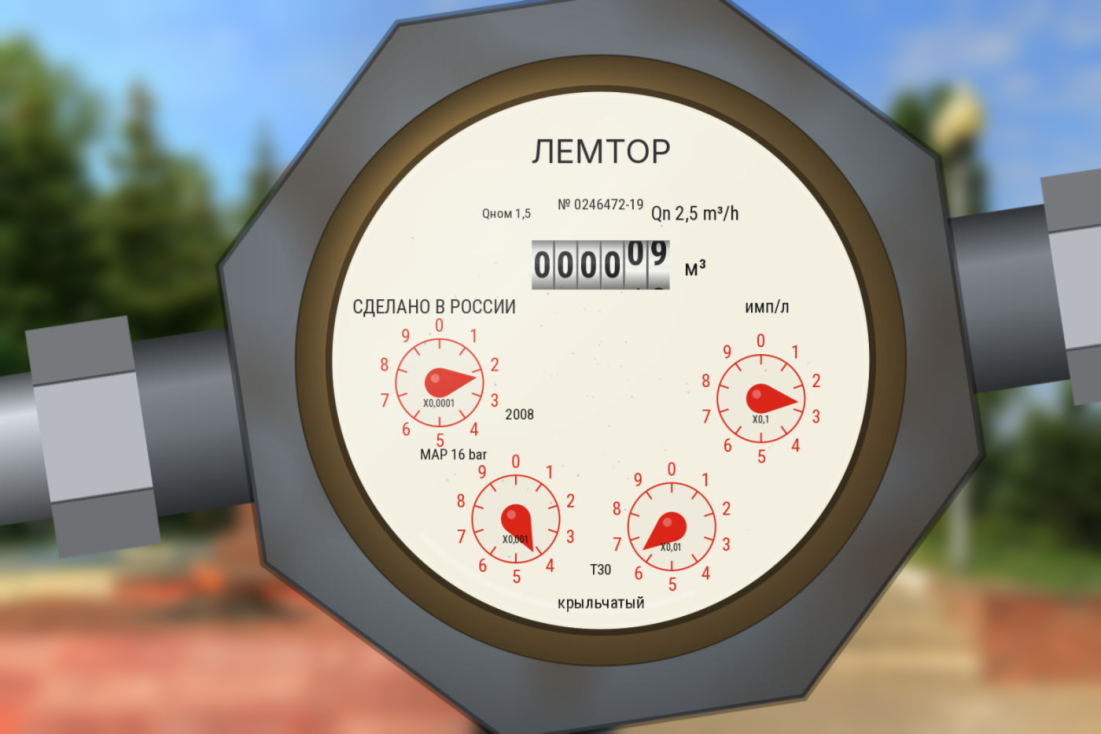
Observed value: 9.2642 m³
